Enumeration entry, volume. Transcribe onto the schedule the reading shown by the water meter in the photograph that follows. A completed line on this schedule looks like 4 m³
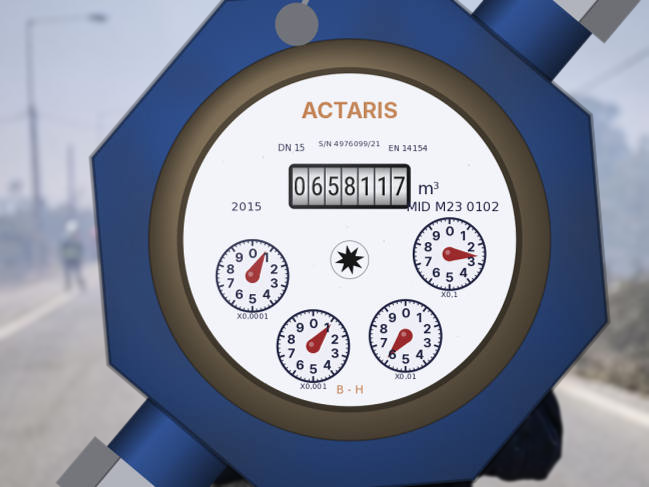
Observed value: 658117.2610 m³
